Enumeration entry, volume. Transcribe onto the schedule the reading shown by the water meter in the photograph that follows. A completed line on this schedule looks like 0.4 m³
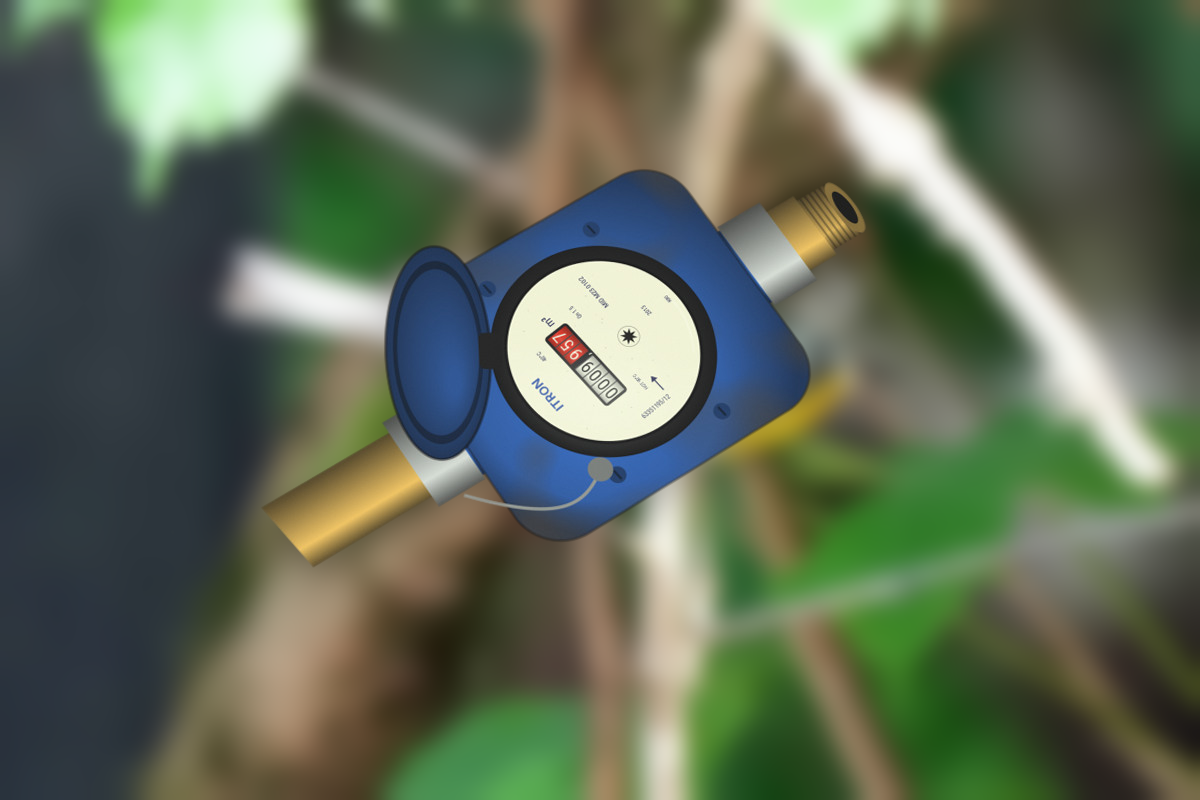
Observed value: 9.957 m³
